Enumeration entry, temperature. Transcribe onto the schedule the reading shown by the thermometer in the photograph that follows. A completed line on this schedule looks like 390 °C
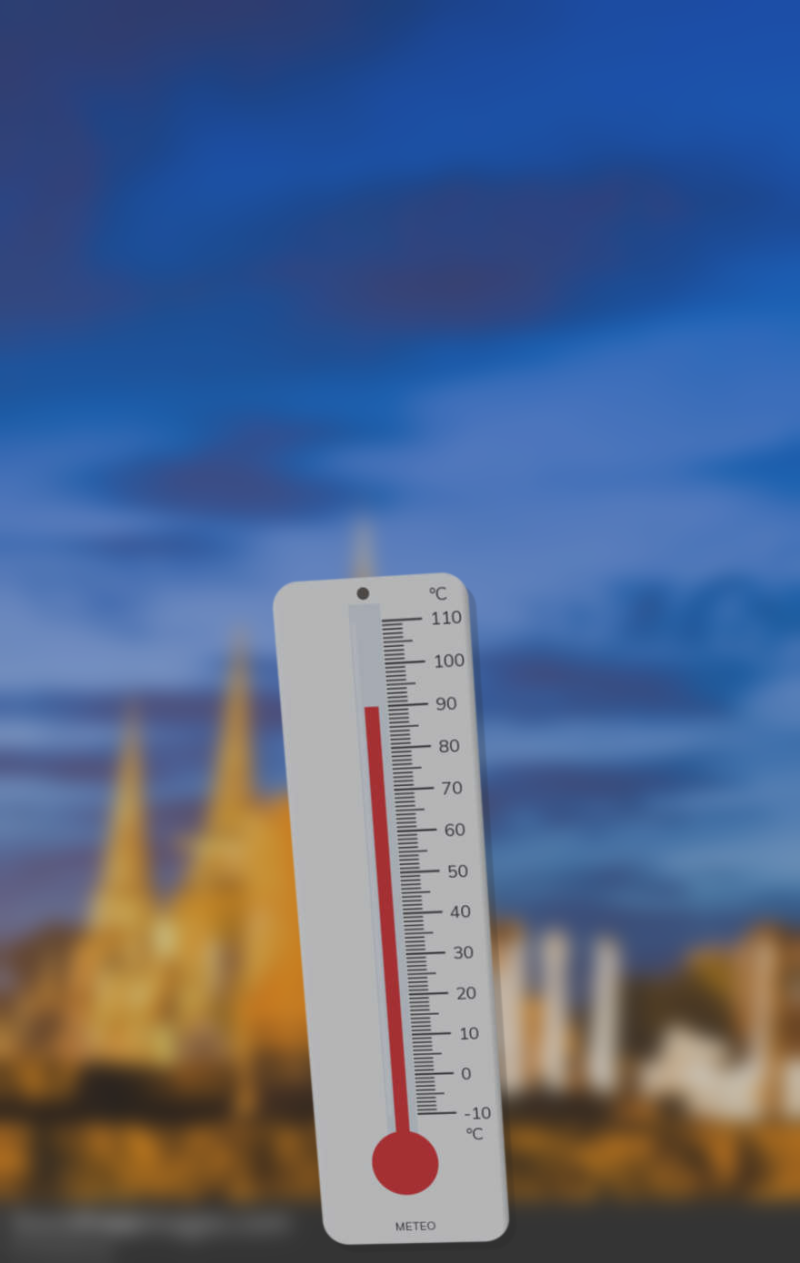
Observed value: 90 °C
